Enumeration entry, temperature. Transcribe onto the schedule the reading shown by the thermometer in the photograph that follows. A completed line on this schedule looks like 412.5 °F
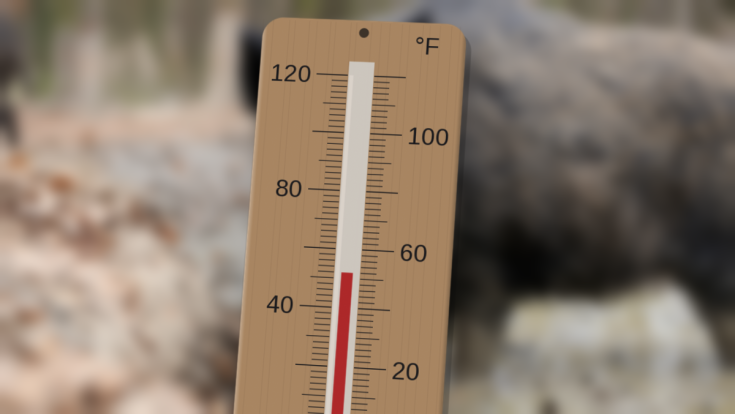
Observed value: 52 °F
